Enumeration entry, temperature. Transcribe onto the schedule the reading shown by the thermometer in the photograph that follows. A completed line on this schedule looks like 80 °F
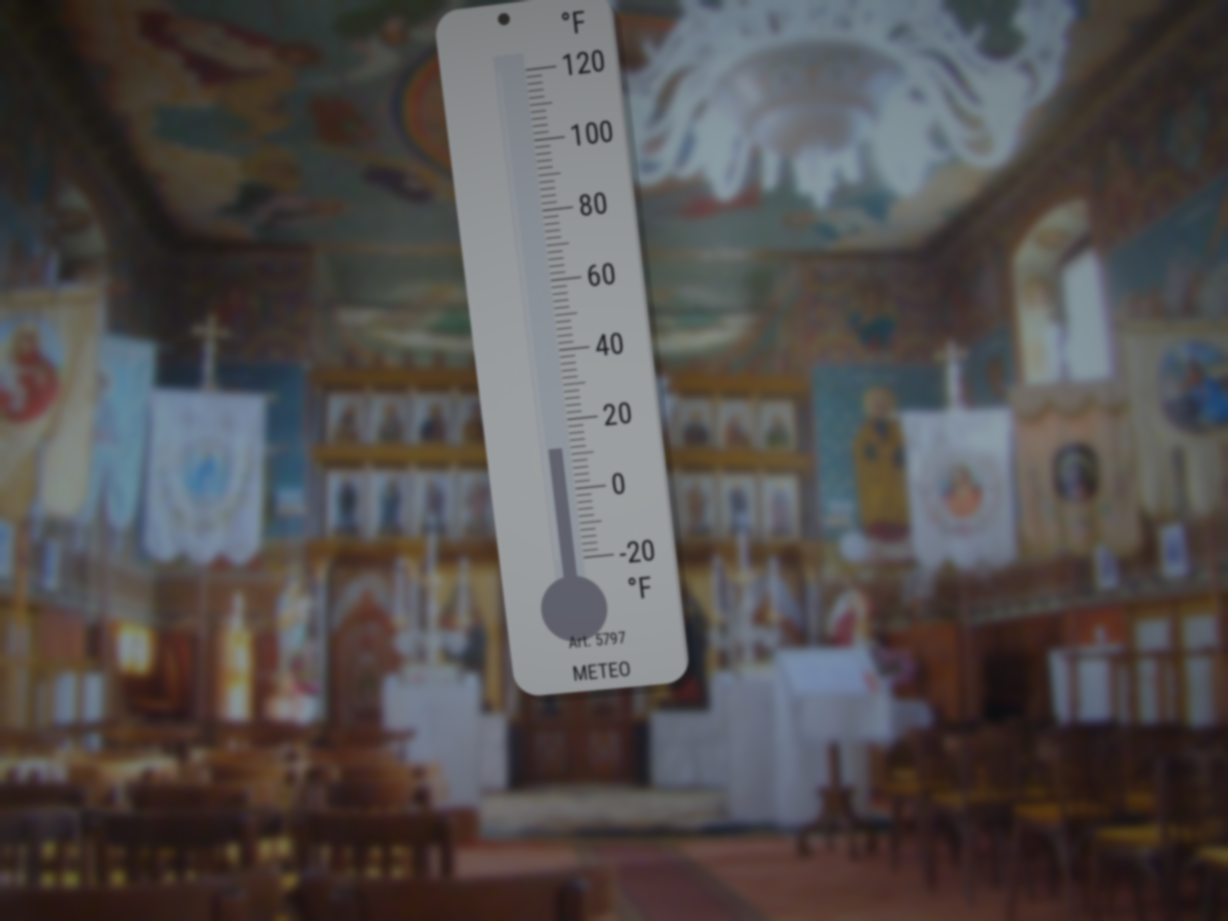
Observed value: 12 °F
